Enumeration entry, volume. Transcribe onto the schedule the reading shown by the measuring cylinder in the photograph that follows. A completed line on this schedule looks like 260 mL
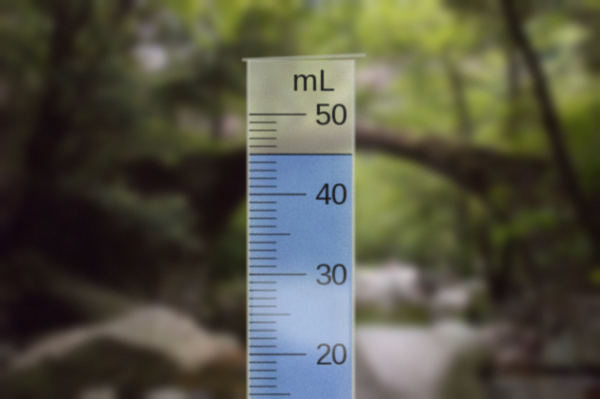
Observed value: 45 mL
